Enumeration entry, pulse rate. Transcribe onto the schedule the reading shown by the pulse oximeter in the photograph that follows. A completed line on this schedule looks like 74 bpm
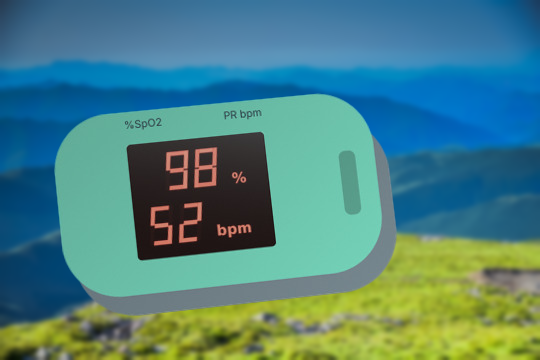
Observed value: 52 bpm
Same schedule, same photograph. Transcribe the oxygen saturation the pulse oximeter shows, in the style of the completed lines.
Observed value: 98 %
